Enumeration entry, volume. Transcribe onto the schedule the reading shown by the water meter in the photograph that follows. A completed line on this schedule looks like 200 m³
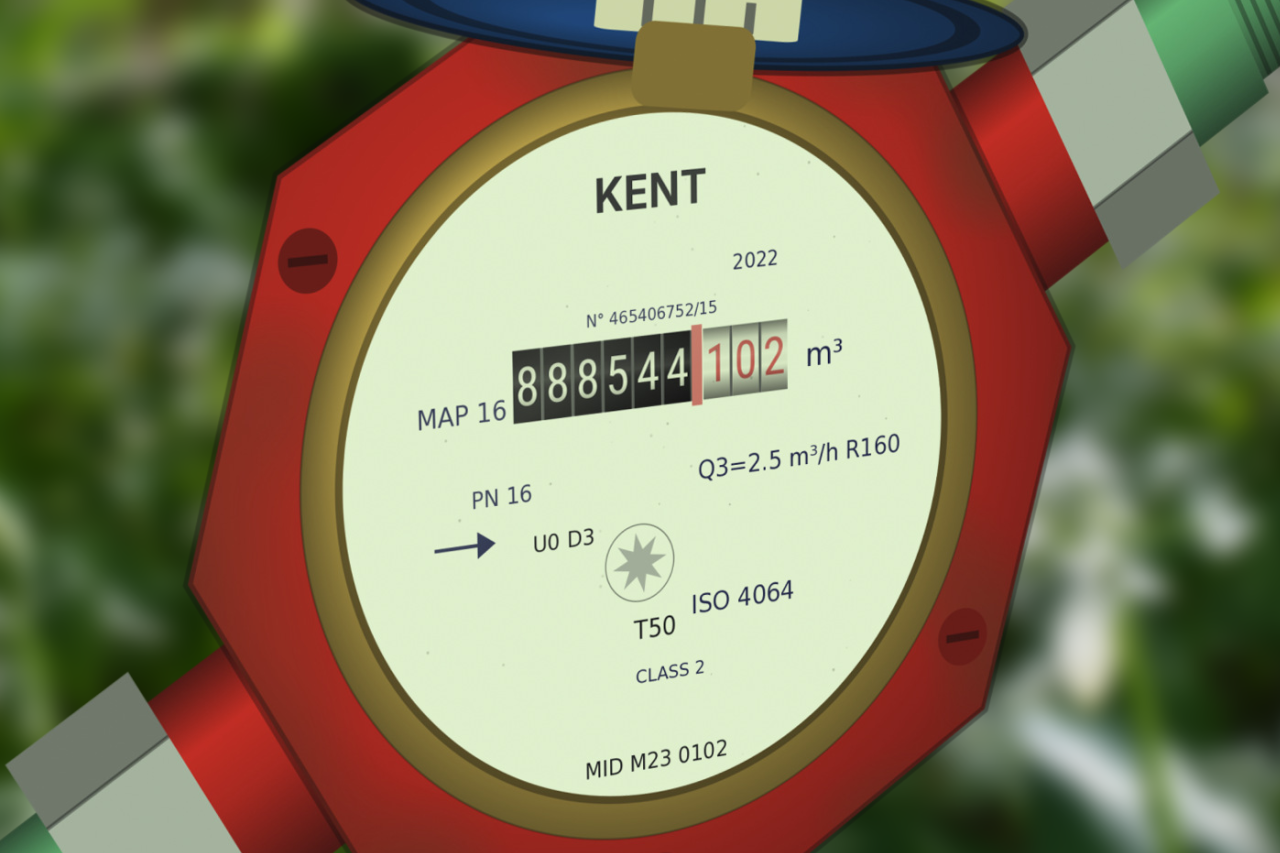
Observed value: 888544.102 m³
